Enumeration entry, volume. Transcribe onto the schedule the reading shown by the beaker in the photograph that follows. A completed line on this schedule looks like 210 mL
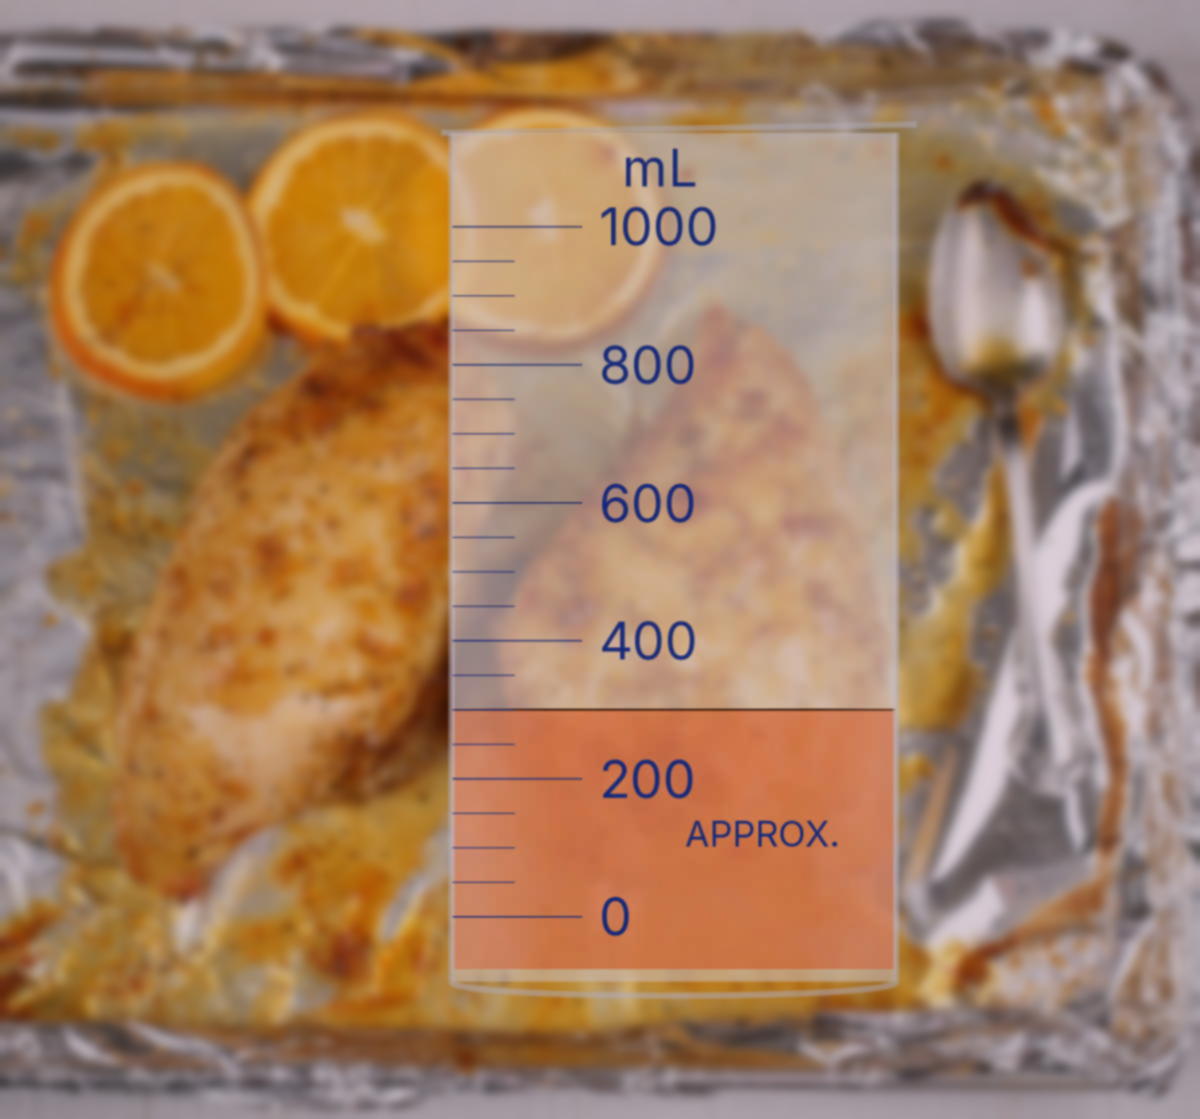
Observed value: 300 mL
